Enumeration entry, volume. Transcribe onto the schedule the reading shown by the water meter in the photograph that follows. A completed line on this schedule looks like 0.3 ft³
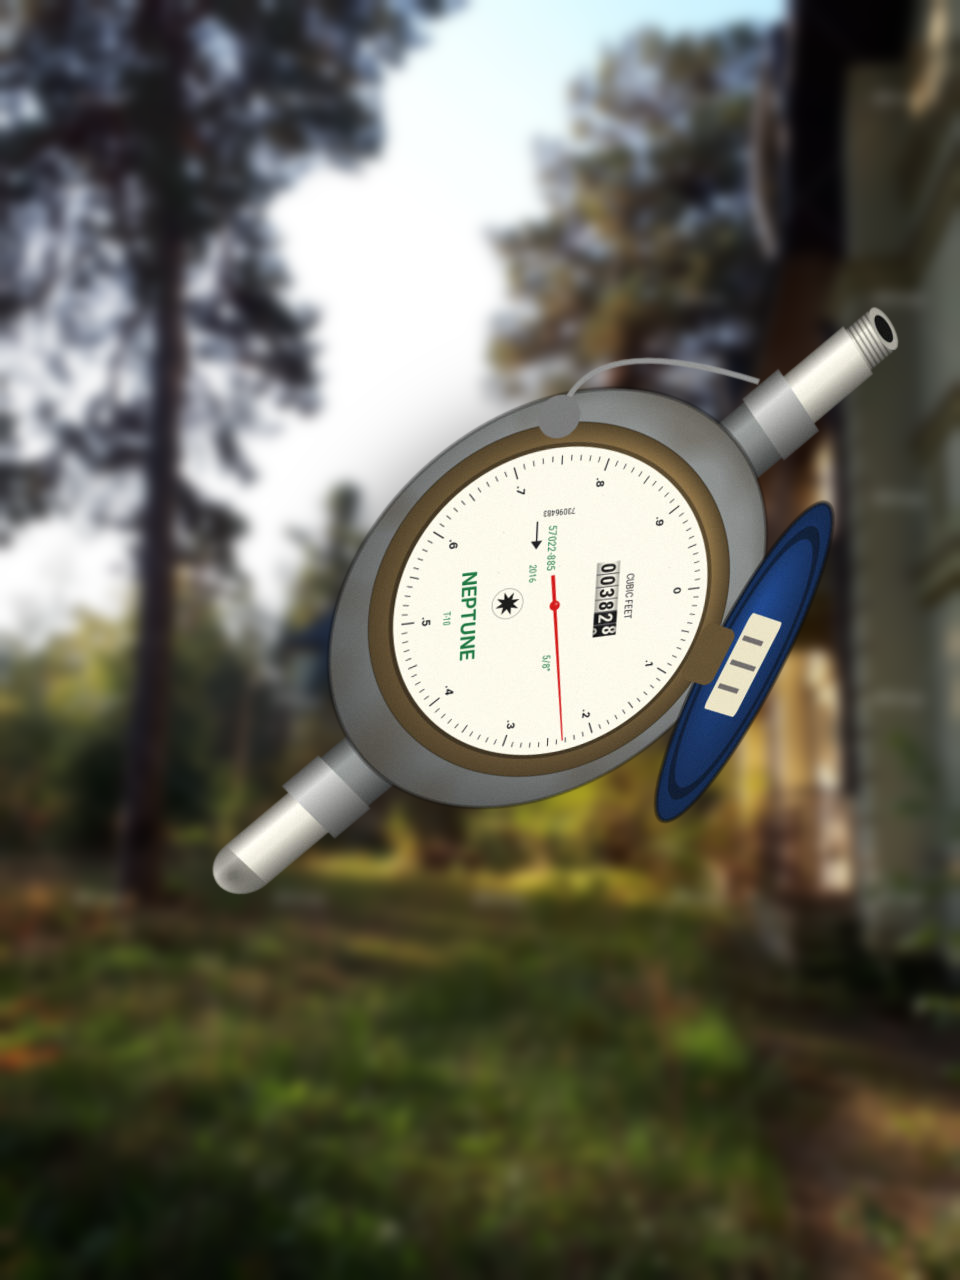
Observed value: 3828.23 ft³
